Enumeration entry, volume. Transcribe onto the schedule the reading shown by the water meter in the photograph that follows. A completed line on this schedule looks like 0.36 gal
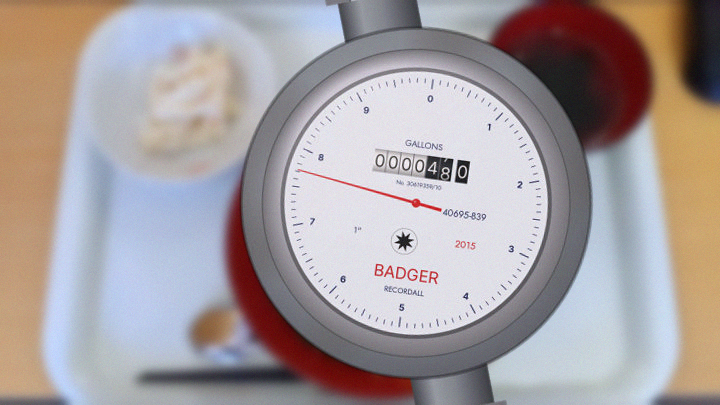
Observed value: 477.7 gal
